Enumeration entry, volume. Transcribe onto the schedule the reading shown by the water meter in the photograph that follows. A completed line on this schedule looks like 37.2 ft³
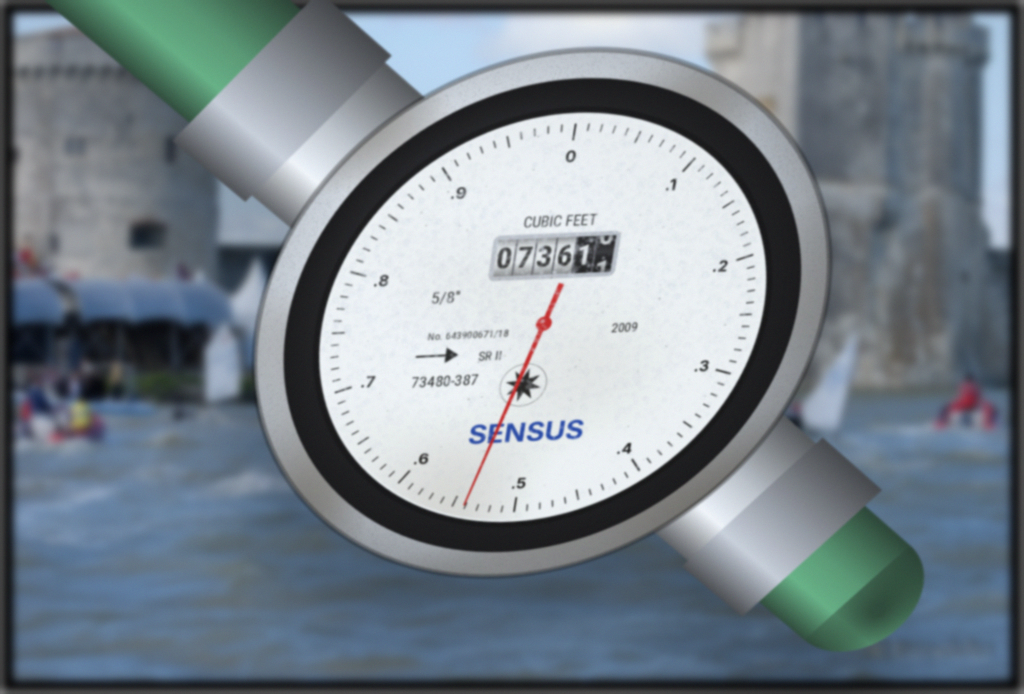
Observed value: 73610.54 ft³
